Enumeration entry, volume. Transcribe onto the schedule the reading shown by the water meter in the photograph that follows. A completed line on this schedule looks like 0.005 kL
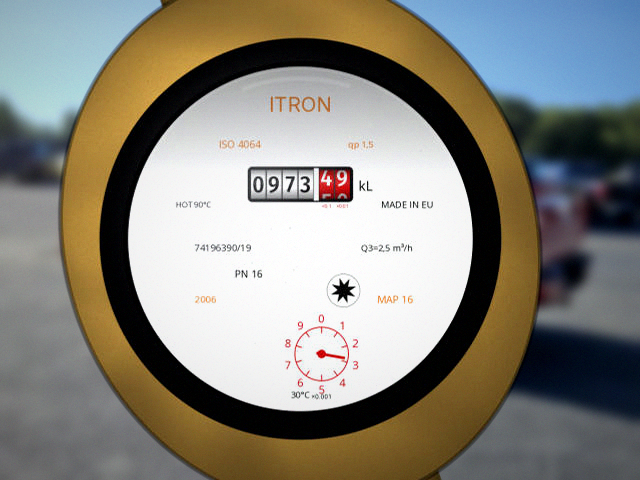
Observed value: 973.492 kL
